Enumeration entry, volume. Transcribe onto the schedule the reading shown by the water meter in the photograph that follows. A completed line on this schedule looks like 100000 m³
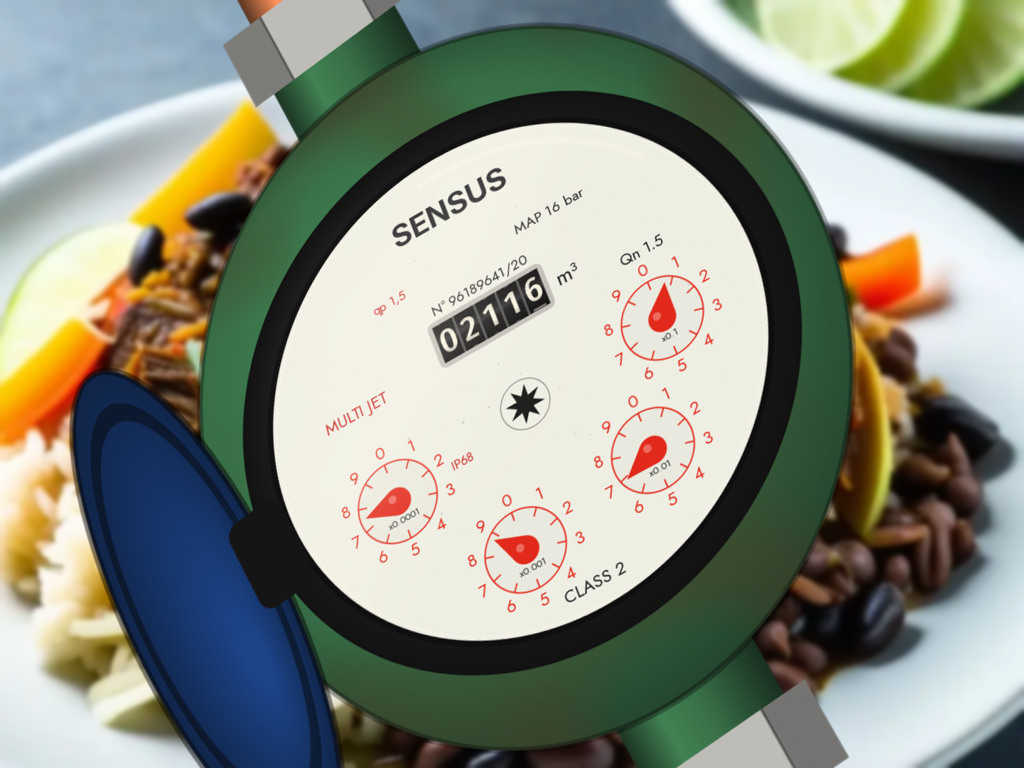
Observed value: 2116.0687 m³
